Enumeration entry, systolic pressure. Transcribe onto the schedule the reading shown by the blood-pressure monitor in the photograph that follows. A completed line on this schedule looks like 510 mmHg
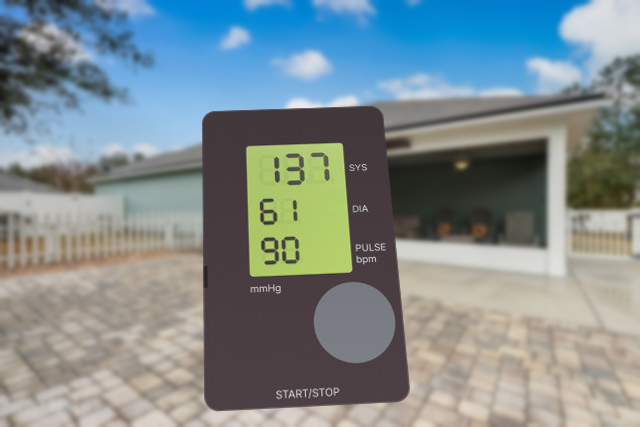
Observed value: 137 mmHg
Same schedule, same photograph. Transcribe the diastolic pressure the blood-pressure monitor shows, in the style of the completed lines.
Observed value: 61 mmHg
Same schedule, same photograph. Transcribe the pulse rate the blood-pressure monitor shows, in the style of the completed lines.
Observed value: 90 bpm
